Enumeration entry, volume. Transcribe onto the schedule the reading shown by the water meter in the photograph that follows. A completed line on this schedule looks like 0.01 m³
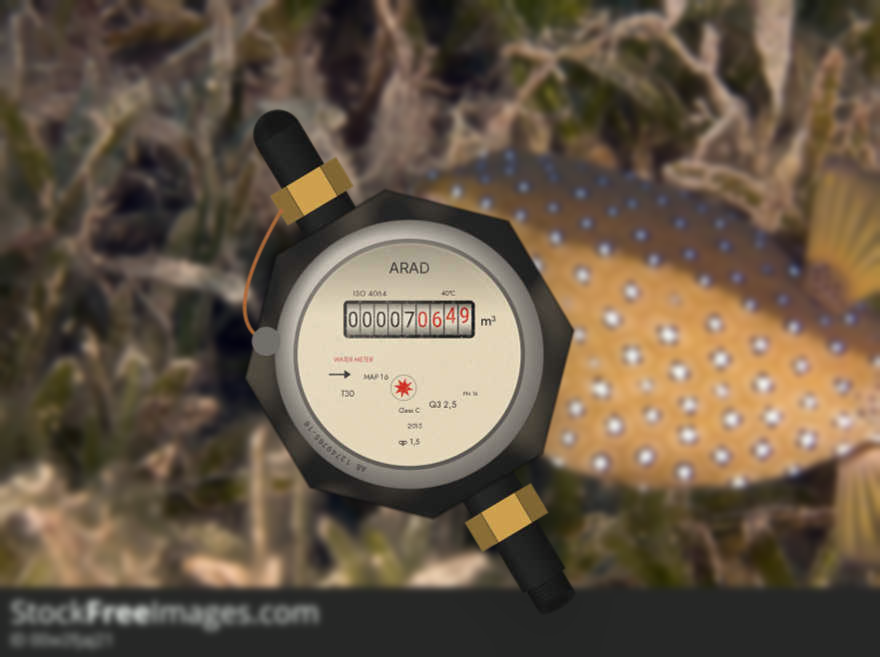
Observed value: 7.0649 m³
